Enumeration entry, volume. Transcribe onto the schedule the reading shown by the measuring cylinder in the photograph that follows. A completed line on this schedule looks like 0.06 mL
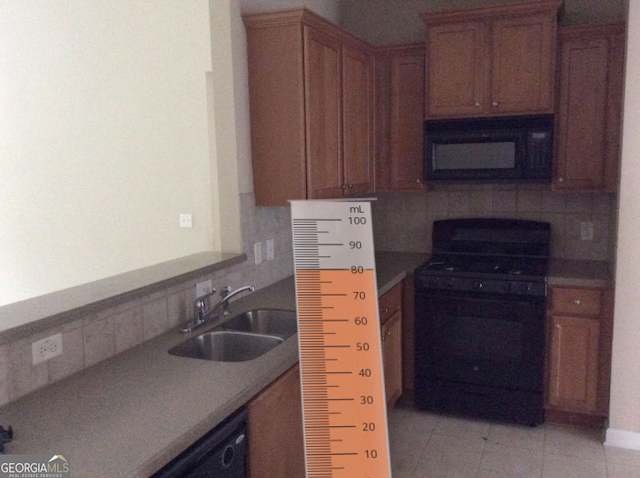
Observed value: 80 mL
